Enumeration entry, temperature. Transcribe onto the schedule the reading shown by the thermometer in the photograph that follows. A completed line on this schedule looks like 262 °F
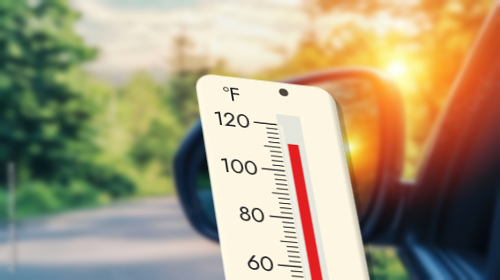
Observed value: 112 °F
